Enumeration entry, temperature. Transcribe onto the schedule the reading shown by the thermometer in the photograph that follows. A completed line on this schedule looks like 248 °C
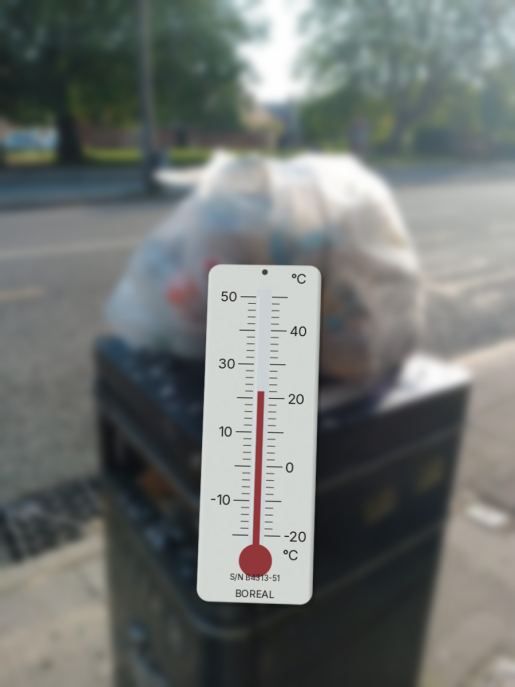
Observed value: 22 °C
